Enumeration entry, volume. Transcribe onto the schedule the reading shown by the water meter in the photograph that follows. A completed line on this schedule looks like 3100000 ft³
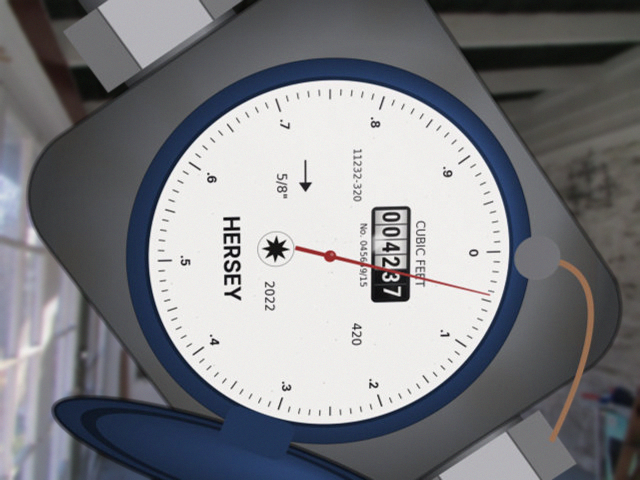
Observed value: 4237.04 ft³
